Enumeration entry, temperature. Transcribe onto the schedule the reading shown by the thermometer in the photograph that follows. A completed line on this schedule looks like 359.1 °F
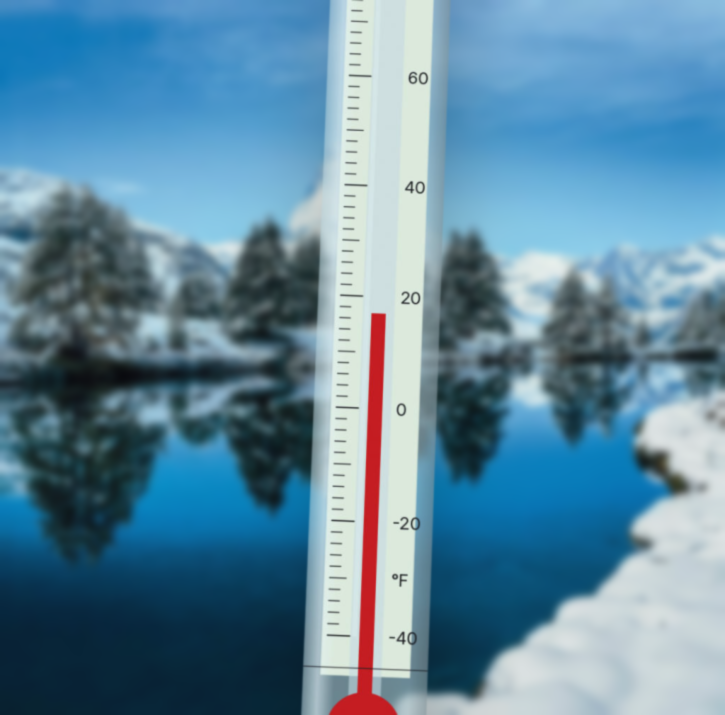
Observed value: 17 °F
